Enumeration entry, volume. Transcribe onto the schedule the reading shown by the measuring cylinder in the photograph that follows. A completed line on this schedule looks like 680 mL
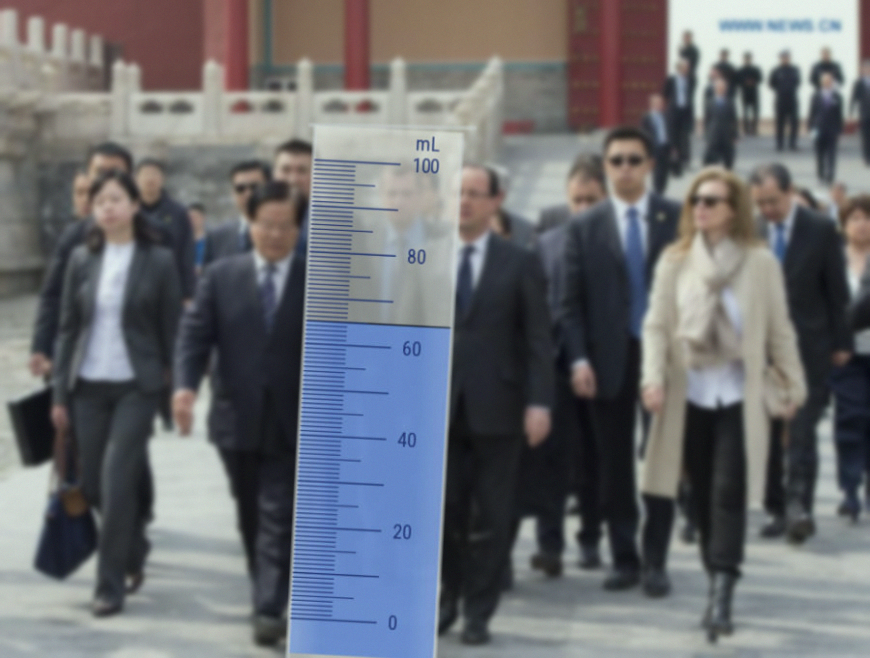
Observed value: 65 mL
